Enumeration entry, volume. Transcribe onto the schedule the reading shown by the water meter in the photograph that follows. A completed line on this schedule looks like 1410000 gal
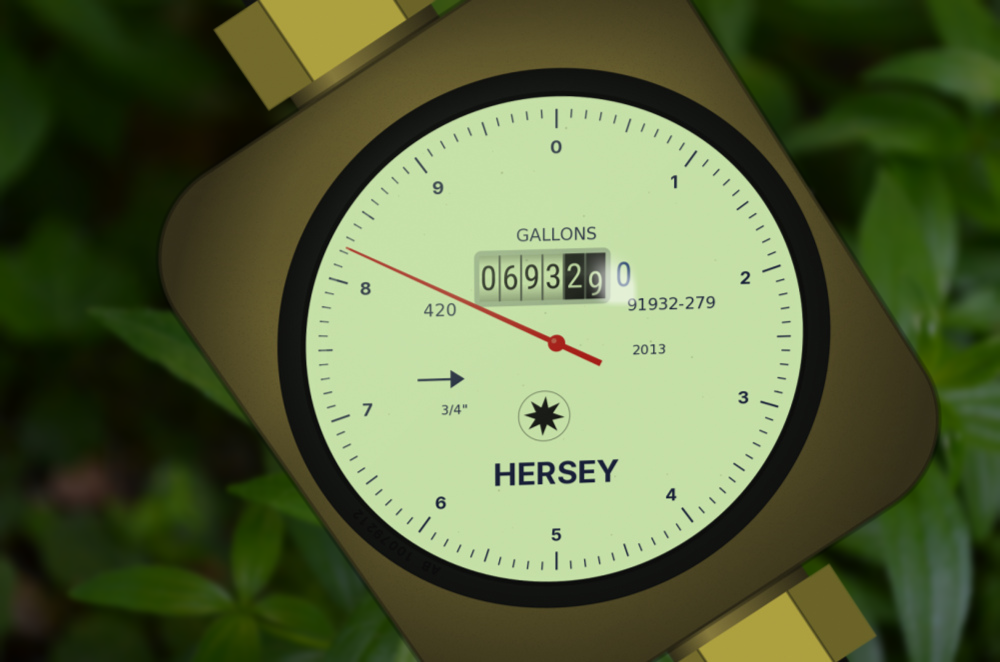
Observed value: 693288.2 gal
